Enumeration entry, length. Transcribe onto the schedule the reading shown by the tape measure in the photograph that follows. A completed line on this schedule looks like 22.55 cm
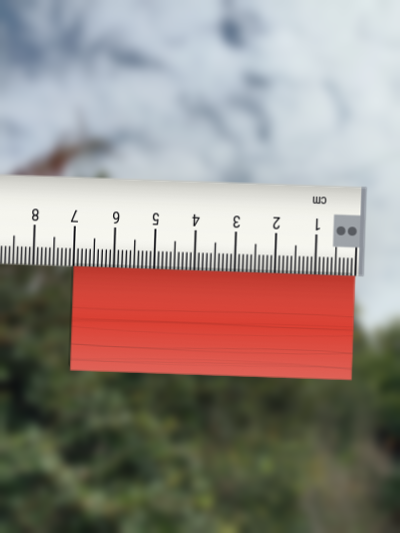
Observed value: 7 cm
